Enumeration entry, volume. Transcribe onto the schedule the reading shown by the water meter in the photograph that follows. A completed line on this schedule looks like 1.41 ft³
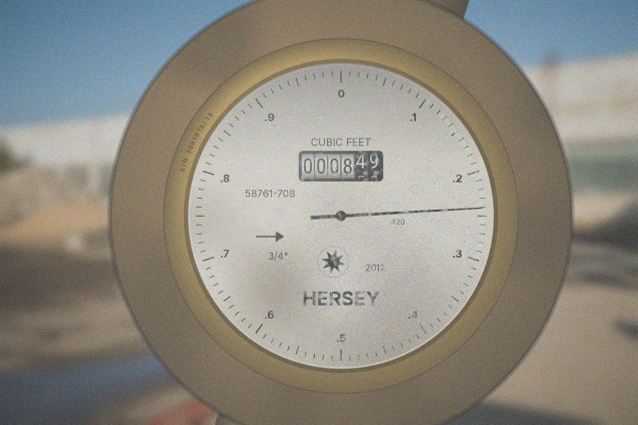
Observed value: 849.24 ft³
